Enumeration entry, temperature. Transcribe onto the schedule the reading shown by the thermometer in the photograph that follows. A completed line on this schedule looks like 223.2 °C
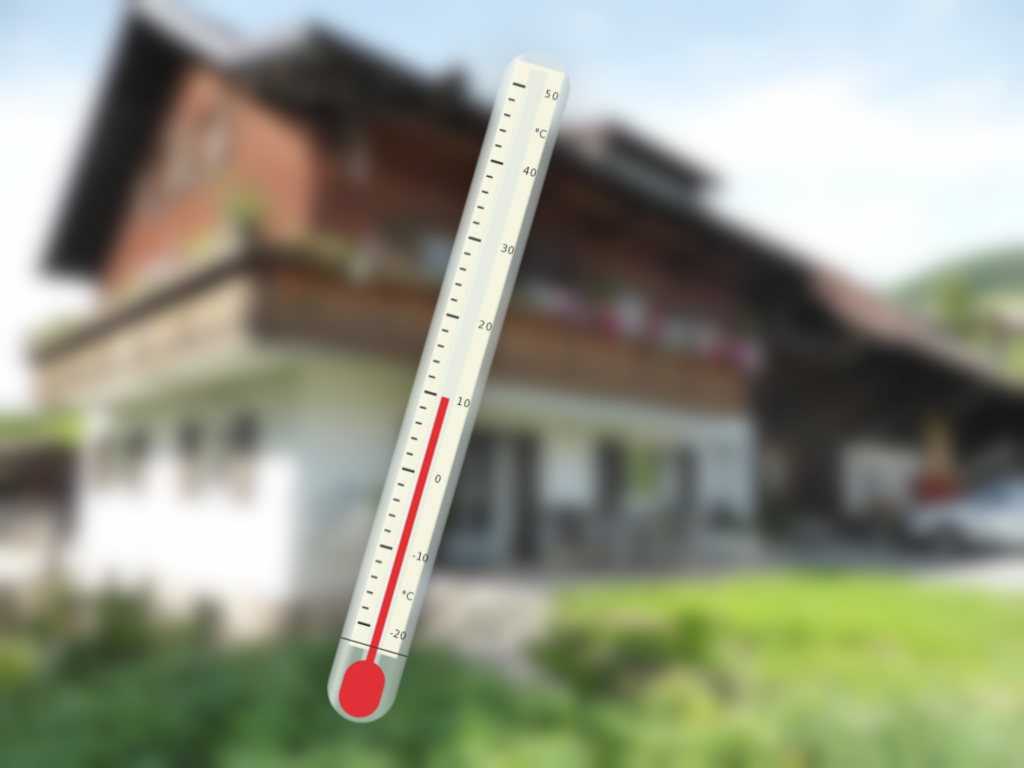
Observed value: 10 °C
